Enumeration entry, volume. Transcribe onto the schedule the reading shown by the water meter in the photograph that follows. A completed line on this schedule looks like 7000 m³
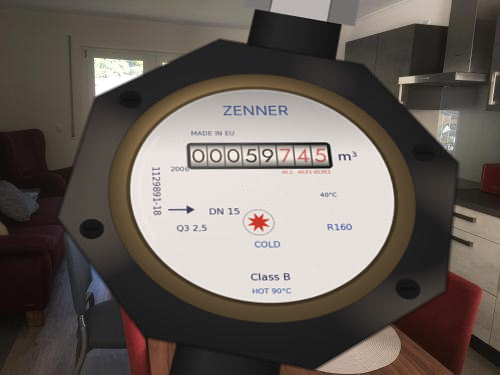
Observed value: 59.745 m³
